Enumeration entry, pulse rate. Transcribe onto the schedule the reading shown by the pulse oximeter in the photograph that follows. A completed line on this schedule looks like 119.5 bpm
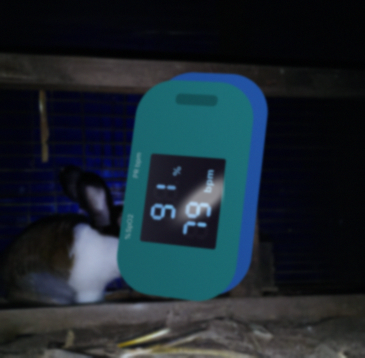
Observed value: 79 bpm
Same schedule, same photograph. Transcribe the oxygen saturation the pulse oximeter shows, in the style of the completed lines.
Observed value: 91 %
